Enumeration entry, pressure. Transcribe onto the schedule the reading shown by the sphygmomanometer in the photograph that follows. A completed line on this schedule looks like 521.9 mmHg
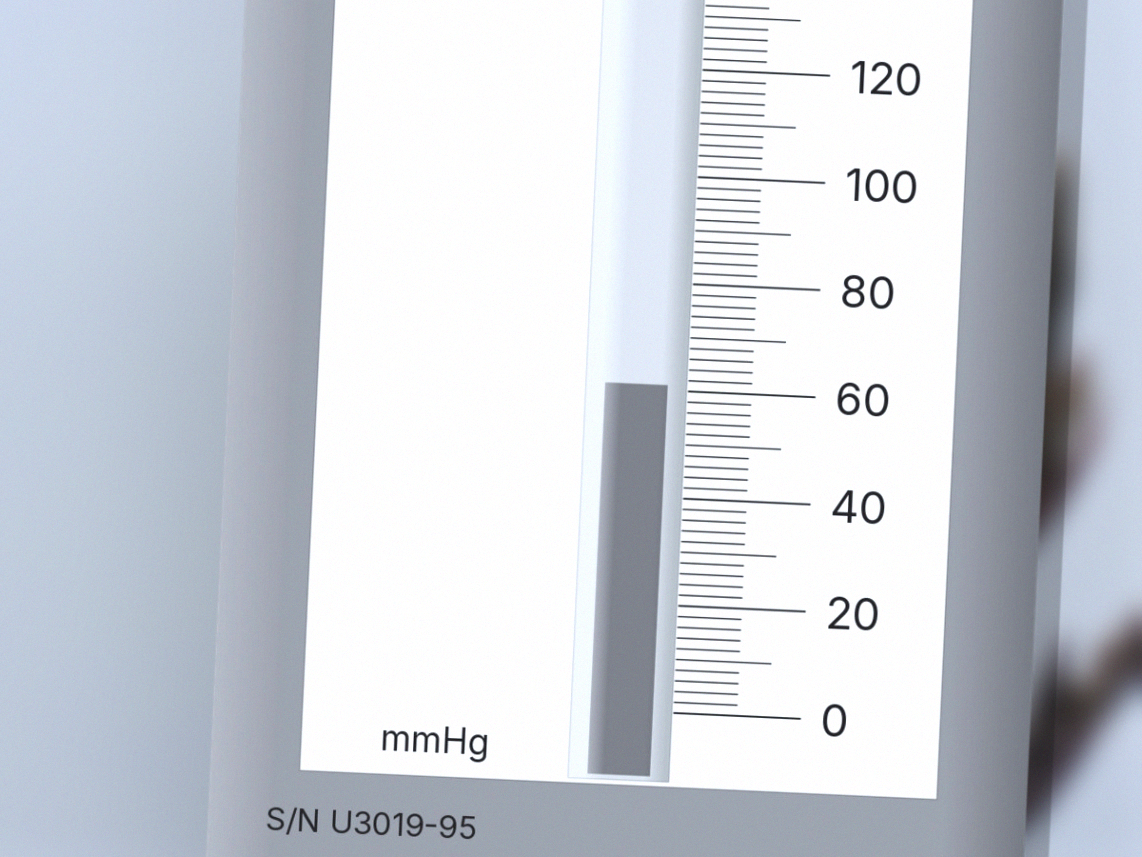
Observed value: 61 mmHg
